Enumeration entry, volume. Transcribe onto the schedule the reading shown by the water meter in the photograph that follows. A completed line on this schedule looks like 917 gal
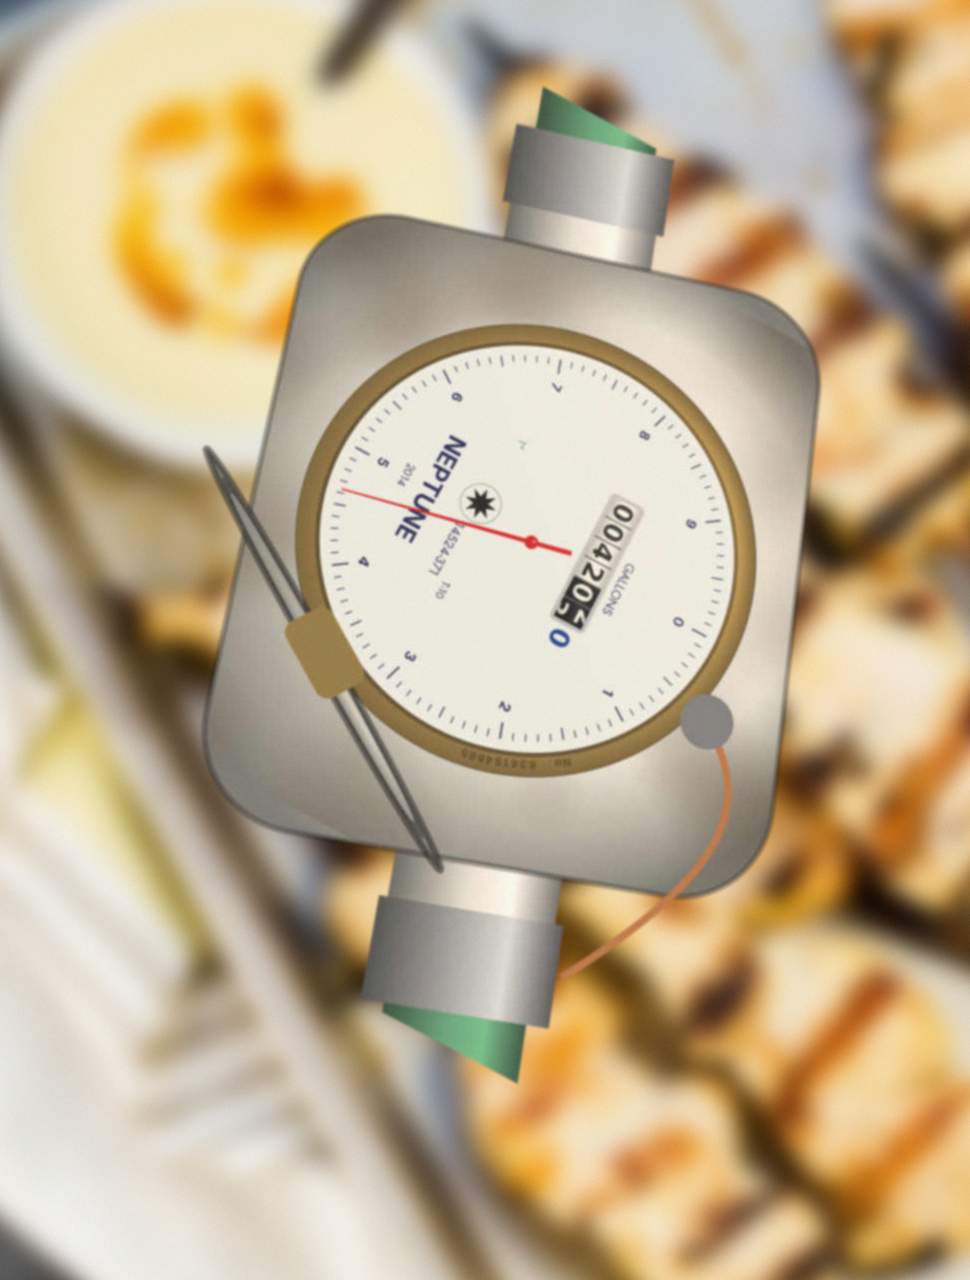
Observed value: 42024.6 gal
